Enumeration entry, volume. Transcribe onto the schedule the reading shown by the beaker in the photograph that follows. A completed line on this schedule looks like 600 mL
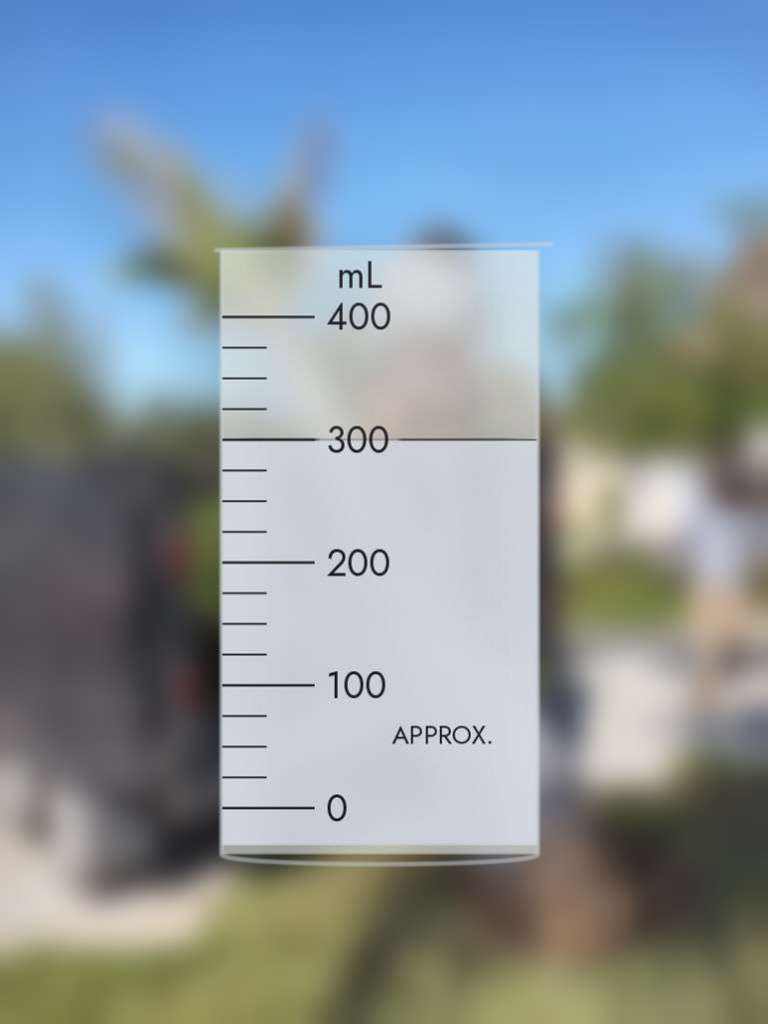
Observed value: 300 mL
